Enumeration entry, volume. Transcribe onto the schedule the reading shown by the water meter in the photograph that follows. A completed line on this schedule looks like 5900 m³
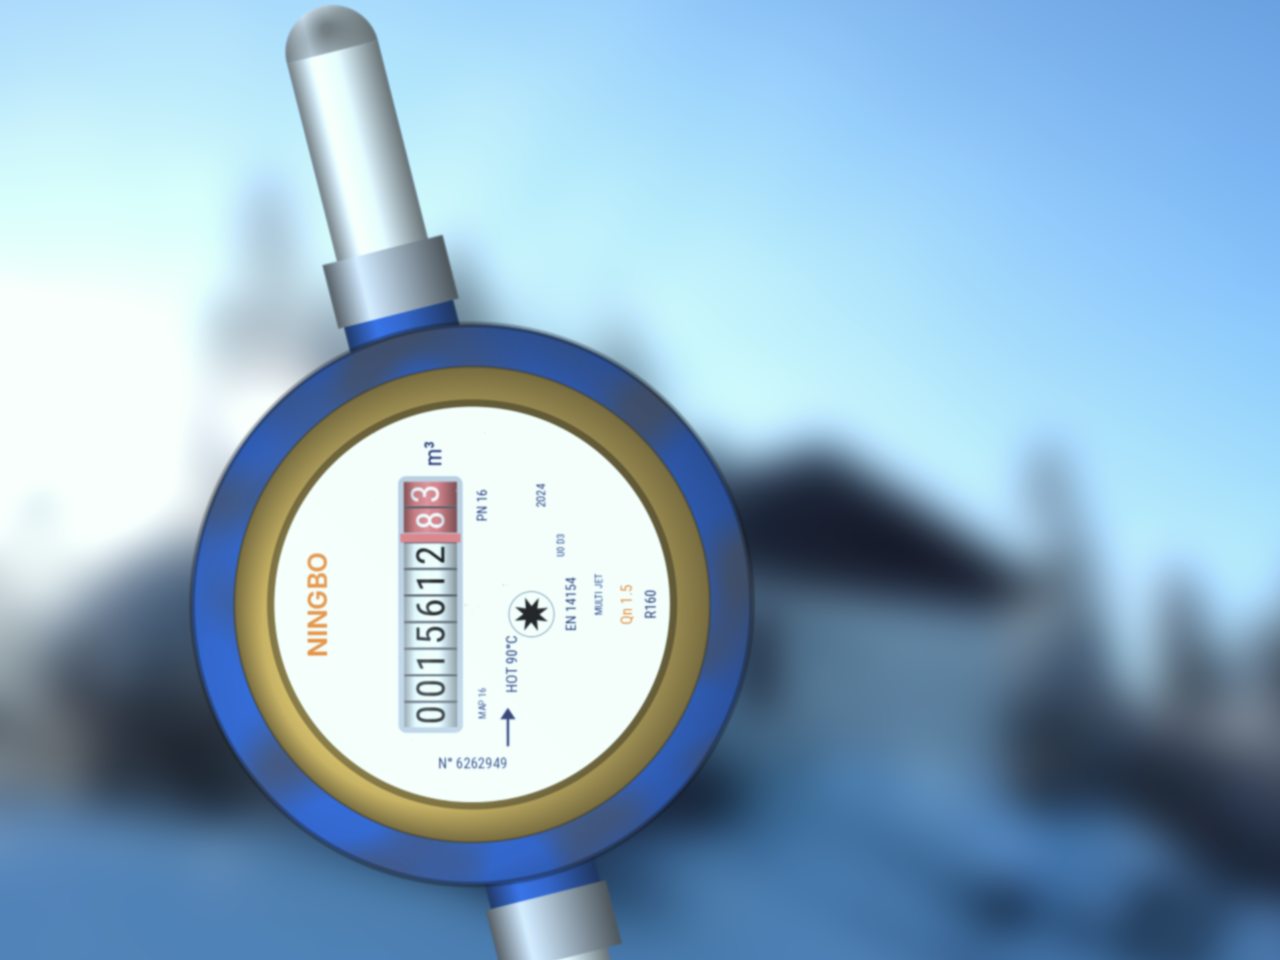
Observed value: 15612.83 m³
